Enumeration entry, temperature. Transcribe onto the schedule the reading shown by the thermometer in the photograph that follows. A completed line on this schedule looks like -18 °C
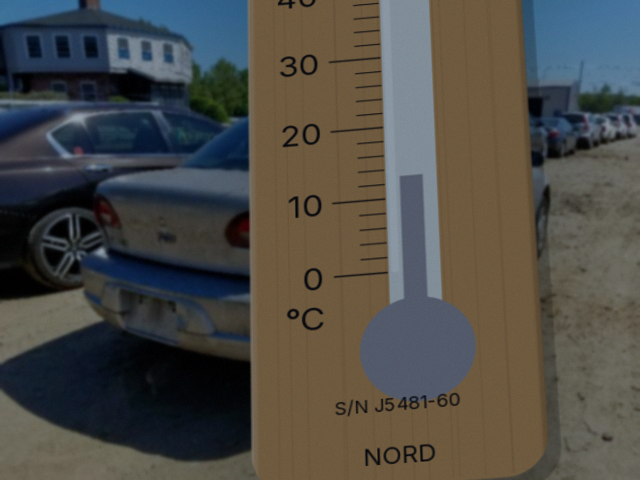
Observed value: 13 °C
